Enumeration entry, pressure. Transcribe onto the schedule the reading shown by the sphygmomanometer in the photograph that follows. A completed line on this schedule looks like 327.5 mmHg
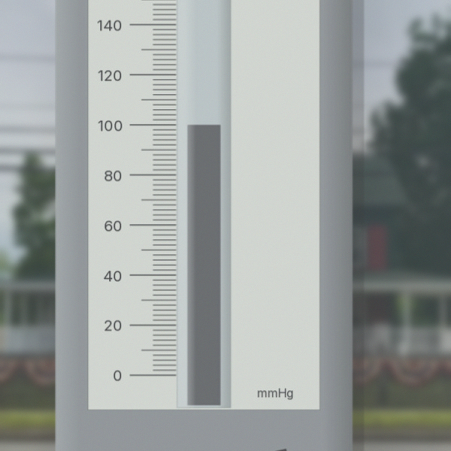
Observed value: 100 mmHg
